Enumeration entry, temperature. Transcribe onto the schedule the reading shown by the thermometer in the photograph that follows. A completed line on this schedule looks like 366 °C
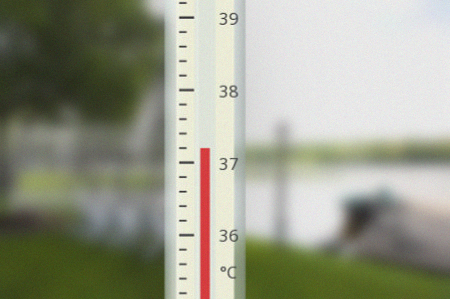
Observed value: 37.2 °C
